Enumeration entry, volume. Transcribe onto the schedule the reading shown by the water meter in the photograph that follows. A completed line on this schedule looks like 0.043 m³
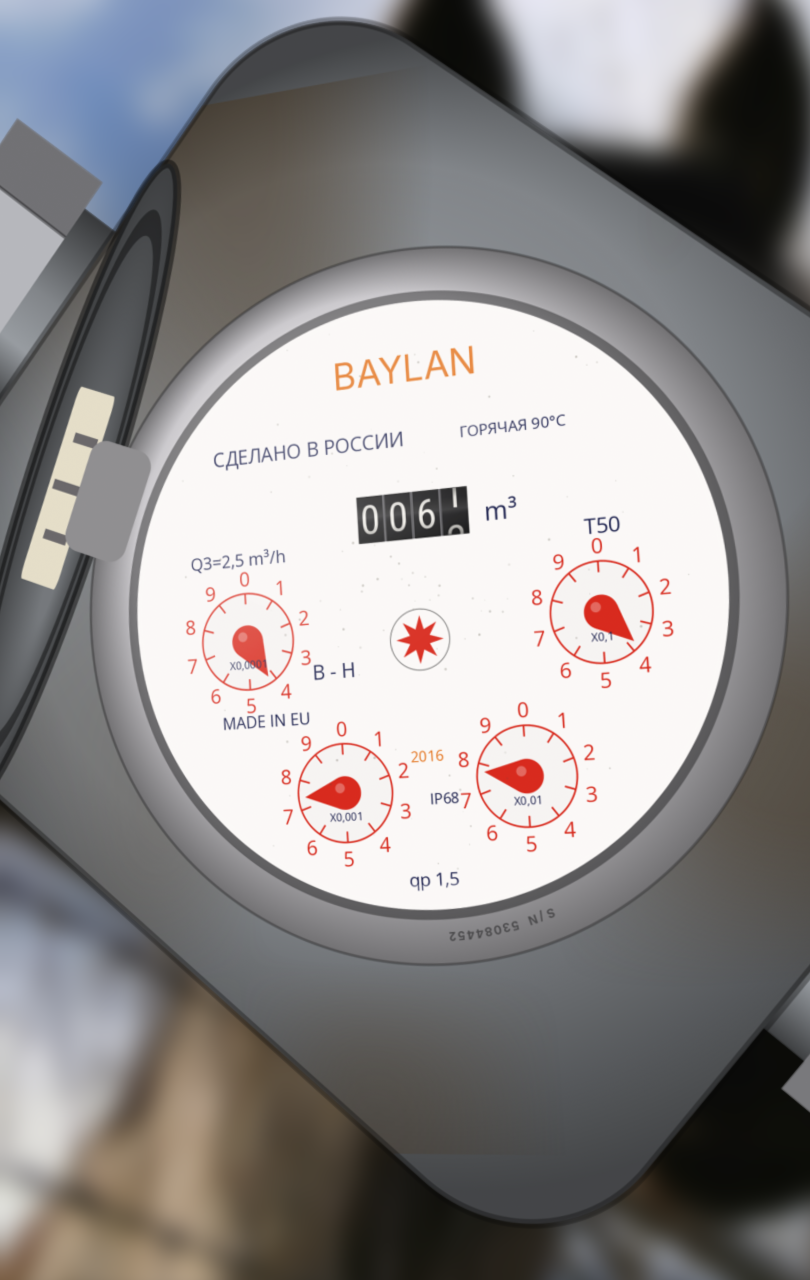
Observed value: 61.3774 m³
